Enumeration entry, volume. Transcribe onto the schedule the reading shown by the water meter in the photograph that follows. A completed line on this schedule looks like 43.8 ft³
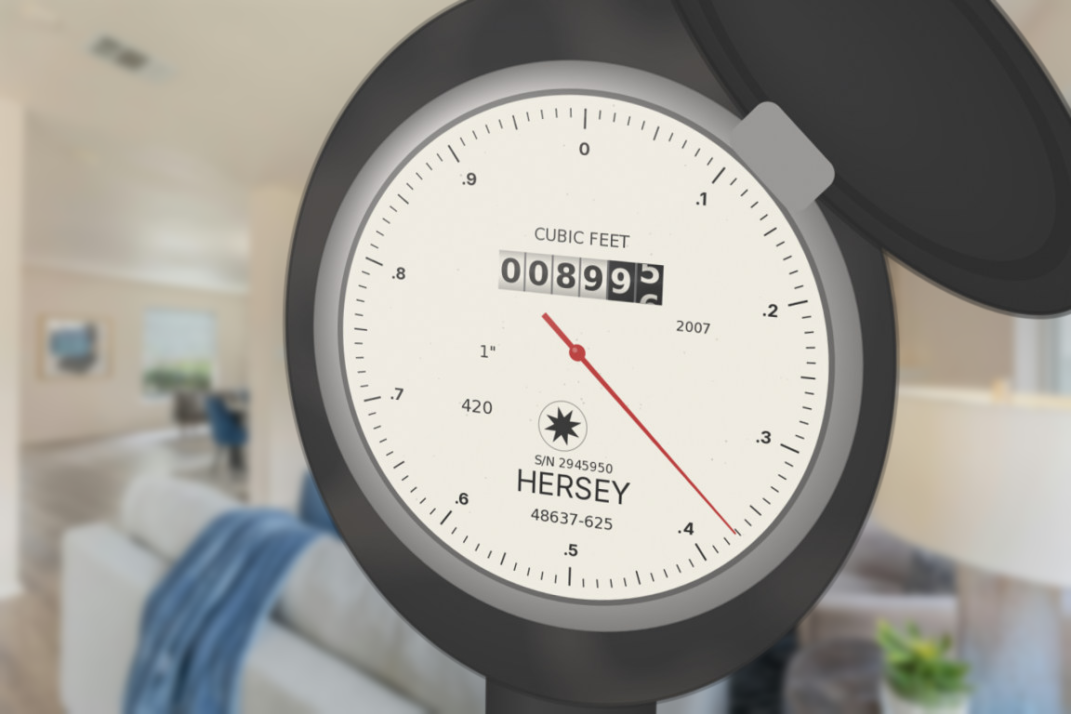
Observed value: 8995.37 ft³
